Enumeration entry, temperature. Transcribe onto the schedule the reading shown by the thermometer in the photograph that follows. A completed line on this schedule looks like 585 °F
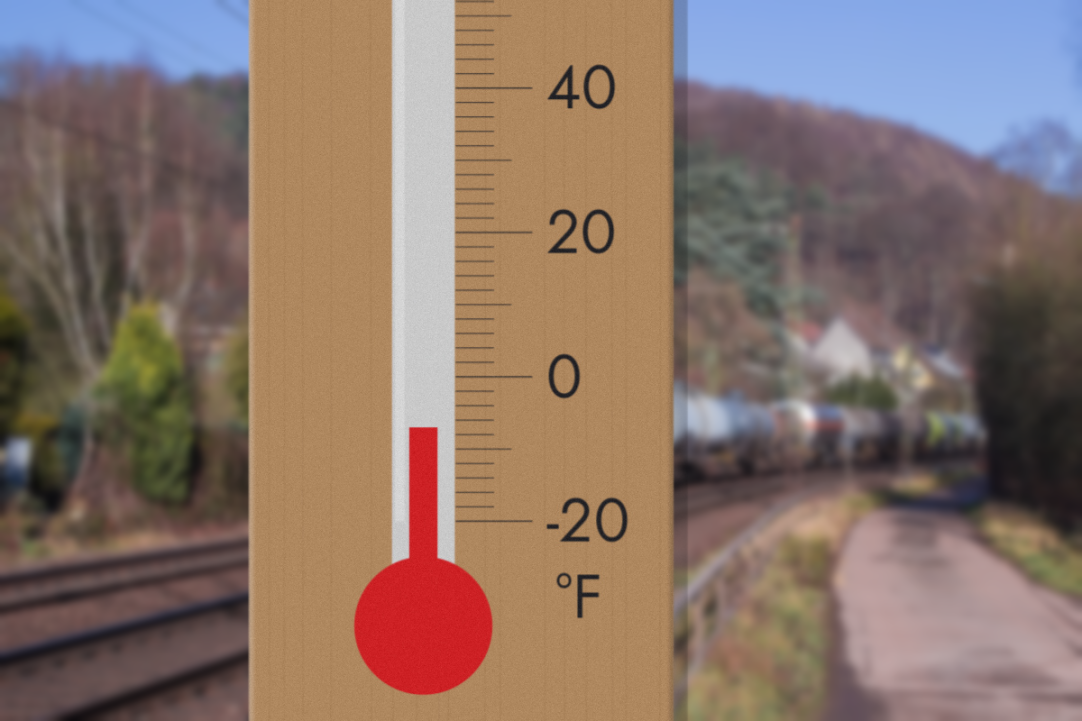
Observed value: -7 °F
